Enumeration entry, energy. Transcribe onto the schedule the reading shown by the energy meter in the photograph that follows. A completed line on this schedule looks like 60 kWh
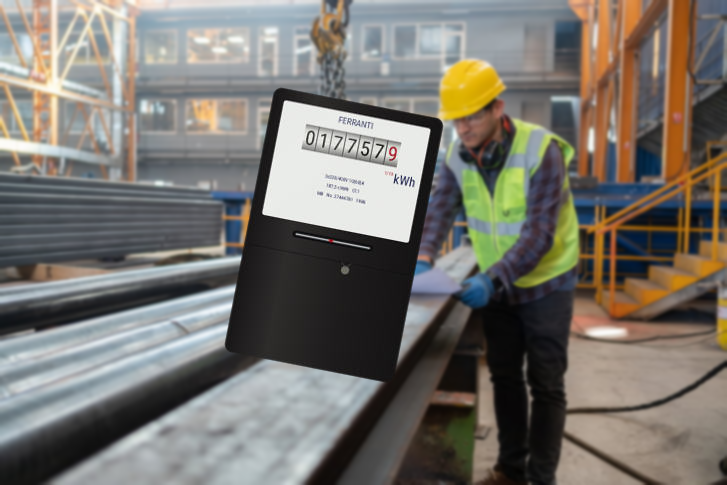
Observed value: 17757.9 kWh
